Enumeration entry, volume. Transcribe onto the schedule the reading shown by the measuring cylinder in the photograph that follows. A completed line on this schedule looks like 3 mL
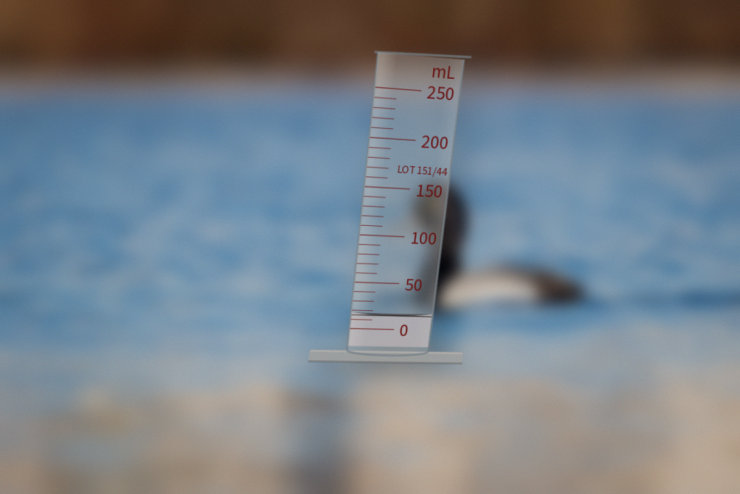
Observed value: 15 mL
